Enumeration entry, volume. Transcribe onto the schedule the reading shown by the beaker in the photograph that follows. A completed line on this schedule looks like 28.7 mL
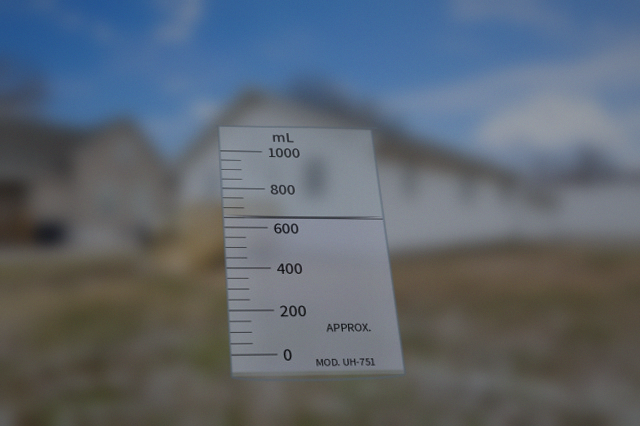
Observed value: 650 mL
